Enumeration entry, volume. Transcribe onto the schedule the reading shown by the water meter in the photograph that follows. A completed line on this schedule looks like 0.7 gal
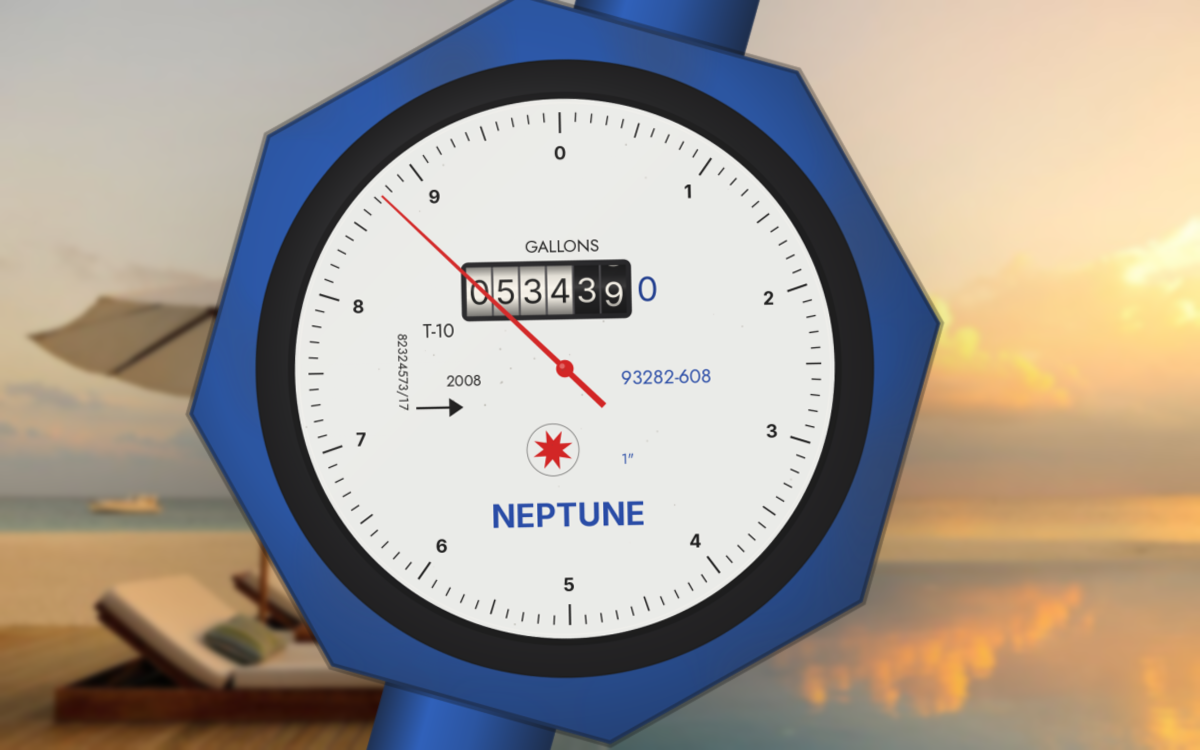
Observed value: 534388.7 gal
